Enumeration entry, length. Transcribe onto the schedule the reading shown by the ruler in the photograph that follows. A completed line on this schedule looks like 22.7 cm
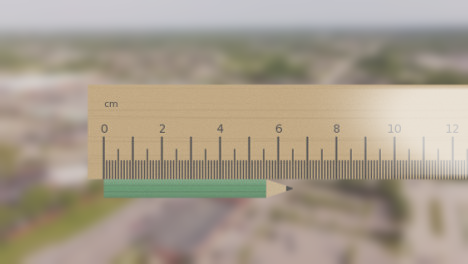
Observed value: 6.5 cm
